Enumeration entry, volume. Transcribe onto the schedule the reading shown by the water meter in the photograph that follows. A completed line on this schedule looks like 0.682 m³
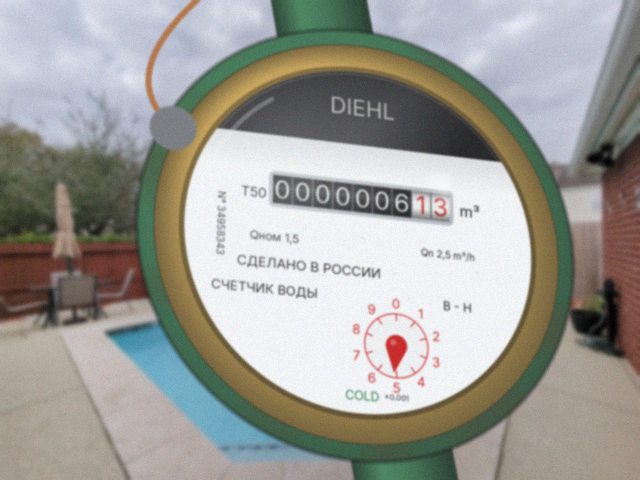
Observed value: 6.135 m³
